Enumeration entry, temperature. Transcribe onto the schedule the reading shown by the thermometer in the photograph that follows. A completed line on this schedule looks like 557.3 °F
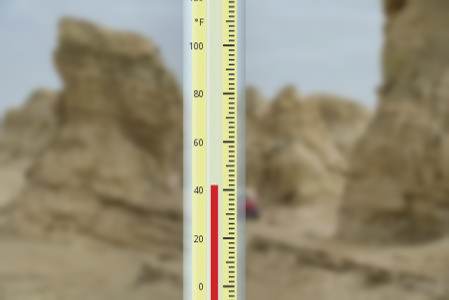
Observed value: 42 °F
